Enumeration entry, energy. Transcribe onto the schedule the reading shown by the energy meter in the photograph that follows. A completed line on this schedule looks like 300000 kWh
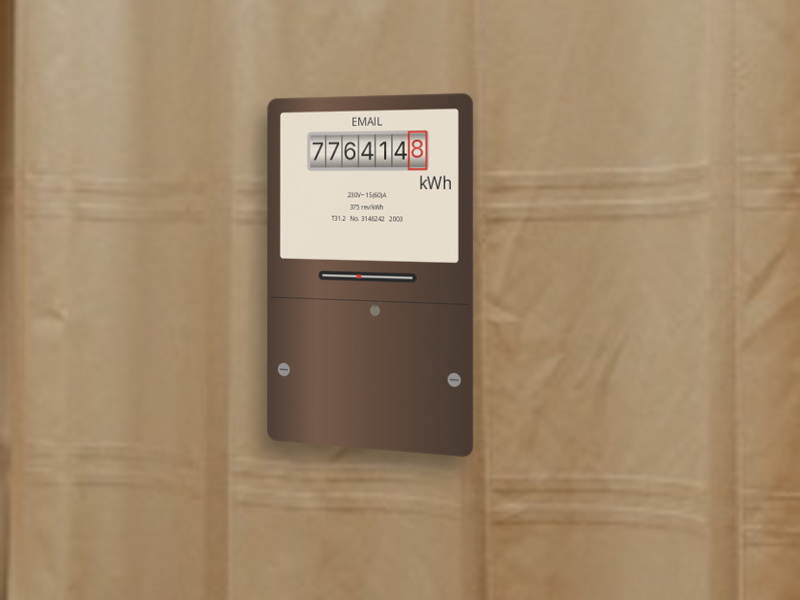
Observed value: 776414.8 kWh
